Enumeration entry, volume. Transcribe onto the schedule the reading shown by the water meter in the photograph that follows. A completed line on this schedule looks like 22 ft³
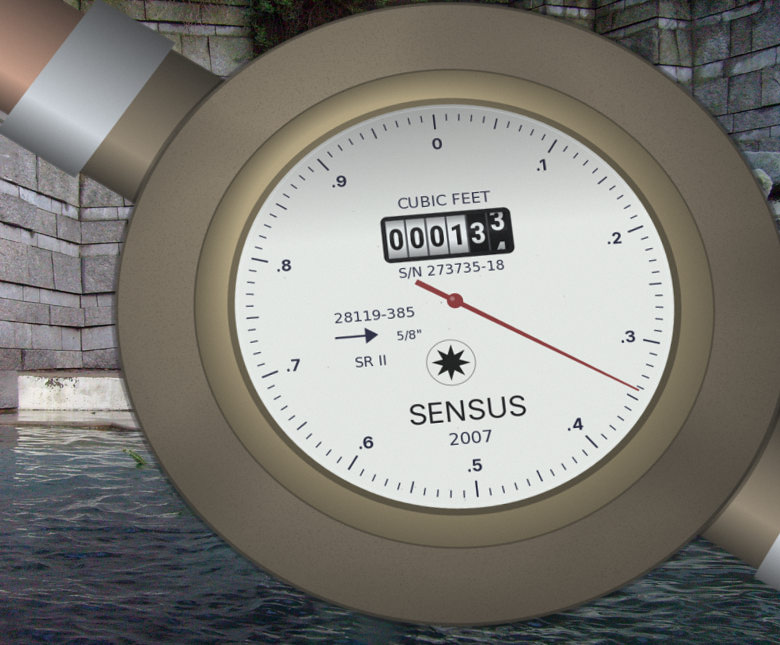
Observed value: 133.34 ft³
